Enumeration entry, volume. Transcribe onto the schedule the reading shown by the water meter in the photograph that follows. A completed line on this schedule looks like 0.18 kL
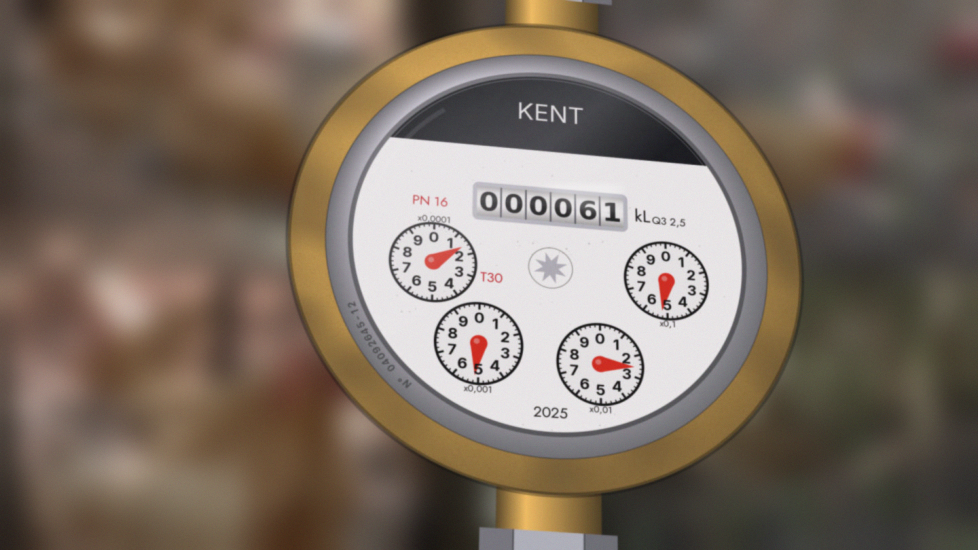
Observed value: 61.5251 kL
